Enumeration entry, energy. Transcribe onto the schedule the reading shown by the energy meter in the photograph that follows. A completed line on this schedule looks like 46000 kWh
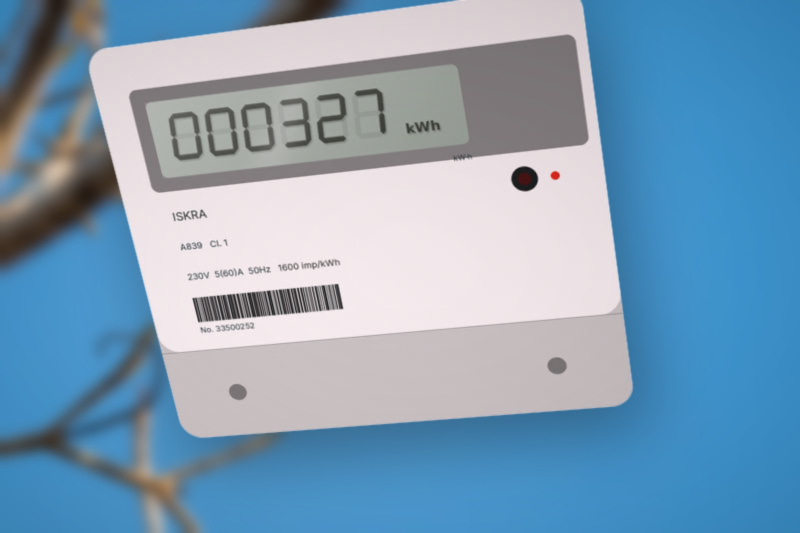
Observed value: 327 kWh
